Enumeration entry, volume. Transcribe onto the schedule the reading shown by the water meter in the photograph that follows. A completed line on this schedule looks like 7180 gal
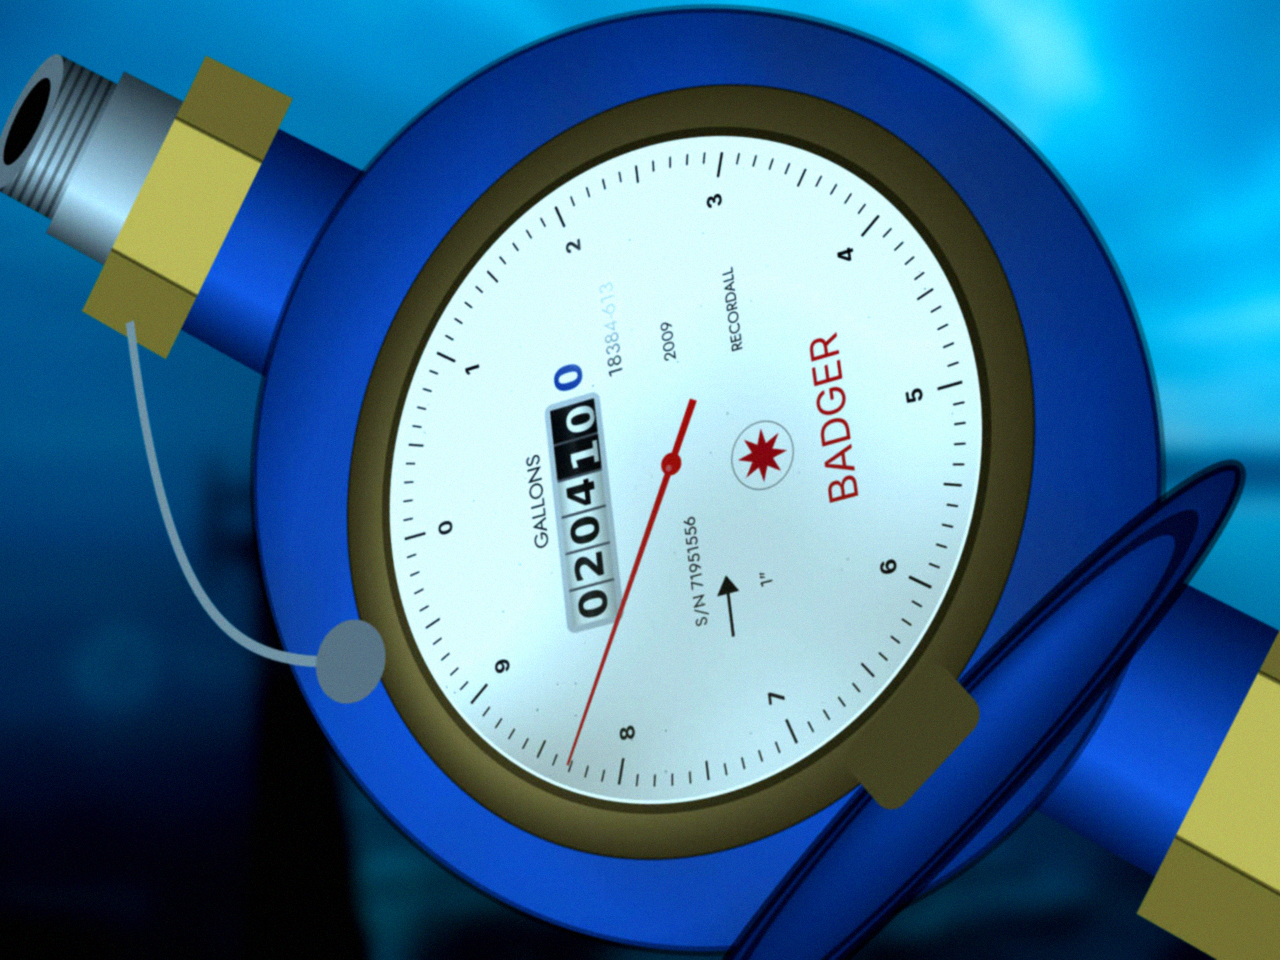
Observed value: 204098.3 gal
